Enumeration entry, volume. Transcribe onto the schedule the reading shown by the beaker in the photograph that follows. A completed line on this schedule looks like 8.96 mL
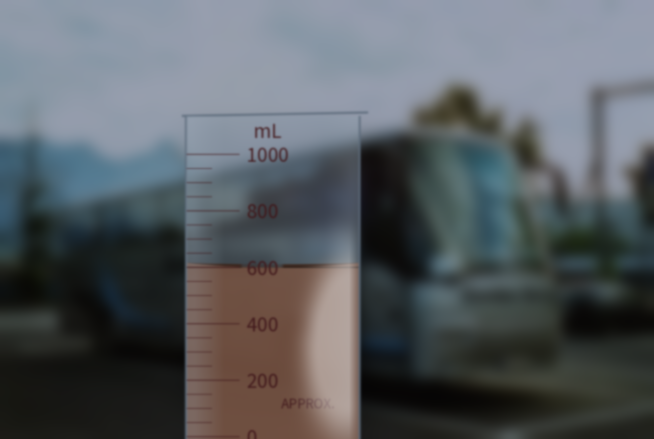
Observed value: 600 mL
